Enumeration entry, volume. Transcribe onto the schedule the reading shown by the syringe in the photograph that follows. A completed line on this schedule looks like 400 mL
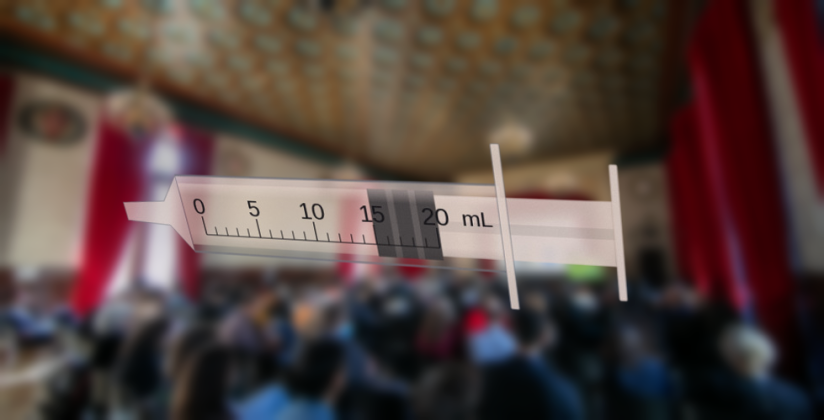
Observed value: 15 mL
